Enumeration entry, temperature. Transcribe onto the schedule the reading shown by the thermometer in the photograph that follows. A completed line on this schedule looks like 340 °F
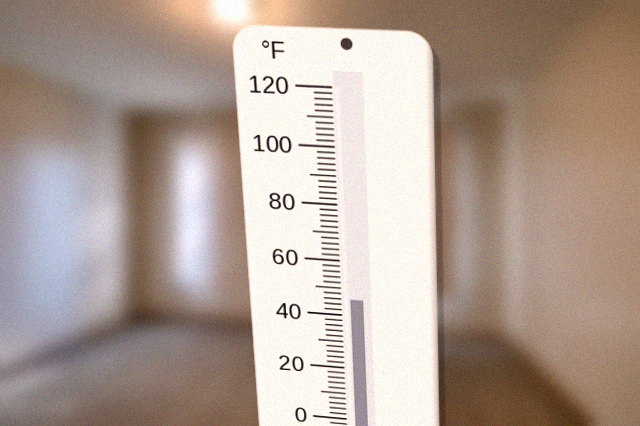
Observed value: 46 °F
